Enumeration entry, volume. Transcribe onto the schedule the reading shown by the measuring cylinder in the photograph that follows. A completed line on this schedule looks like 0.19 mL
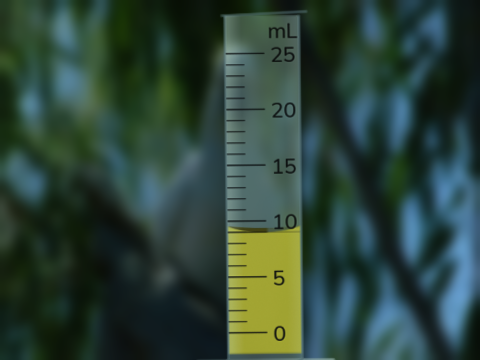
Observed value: 9 mL
